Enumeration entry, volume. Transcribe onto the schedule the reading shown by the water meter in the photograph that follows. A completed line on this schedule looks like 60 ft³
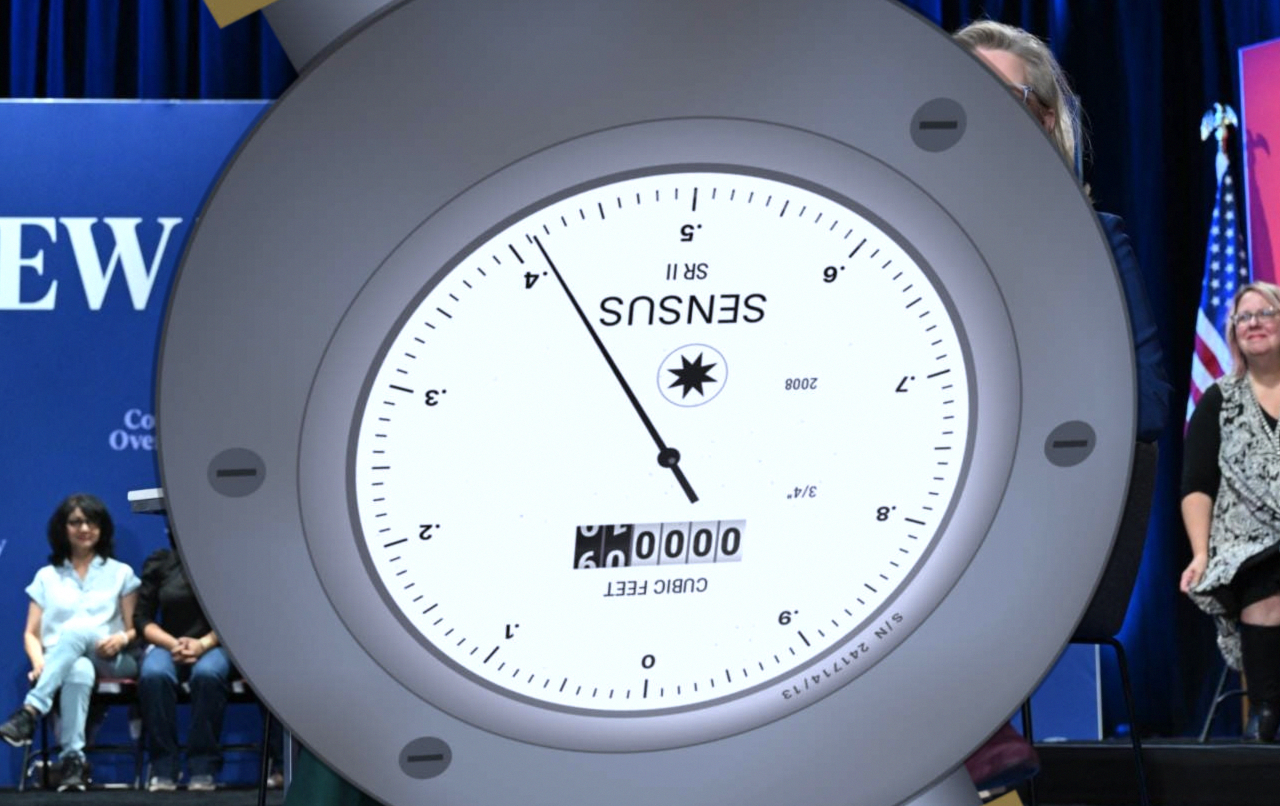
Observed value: 9.41 ft³
